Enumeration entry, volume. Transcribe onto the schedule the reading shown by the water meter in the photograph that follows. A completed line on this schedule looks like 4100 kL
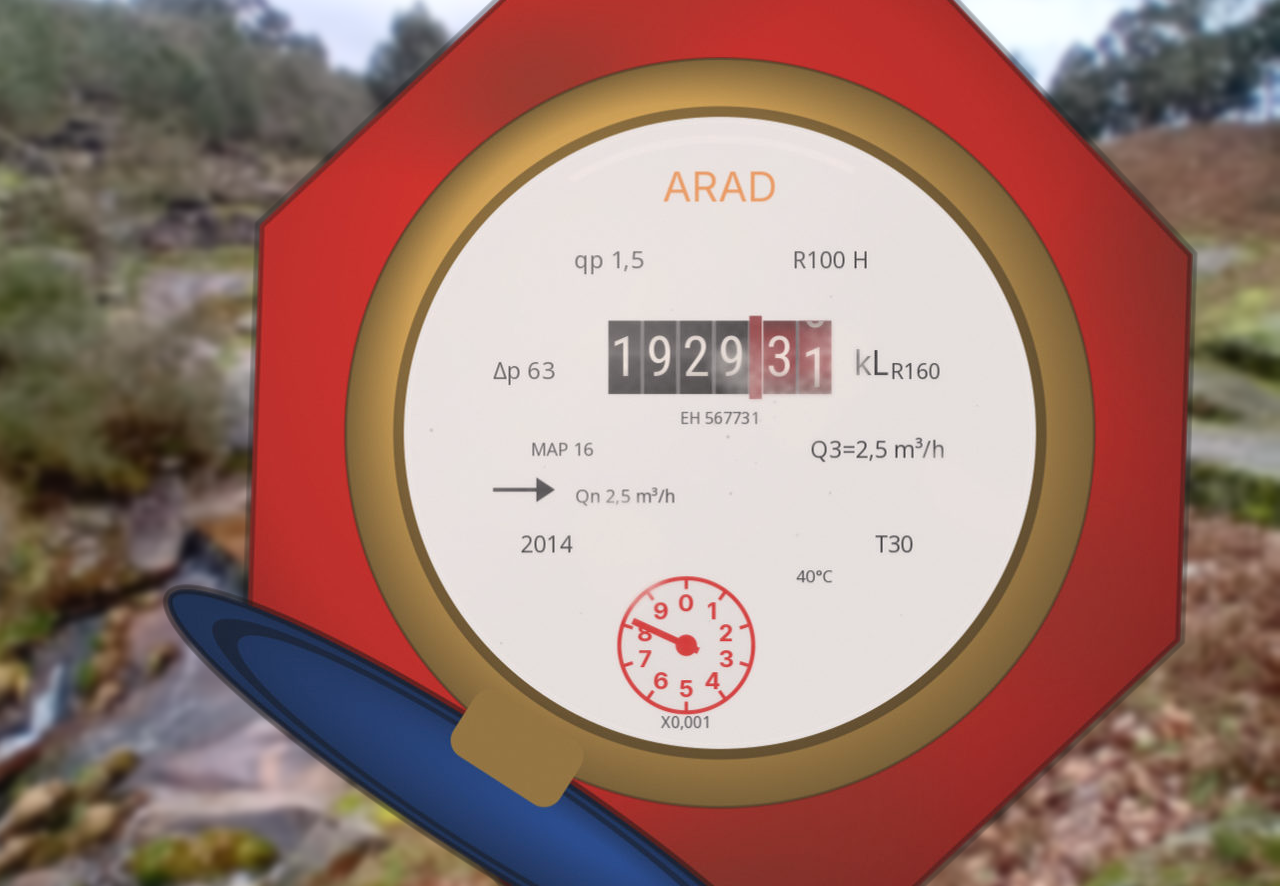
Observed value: 1929.308 kL
